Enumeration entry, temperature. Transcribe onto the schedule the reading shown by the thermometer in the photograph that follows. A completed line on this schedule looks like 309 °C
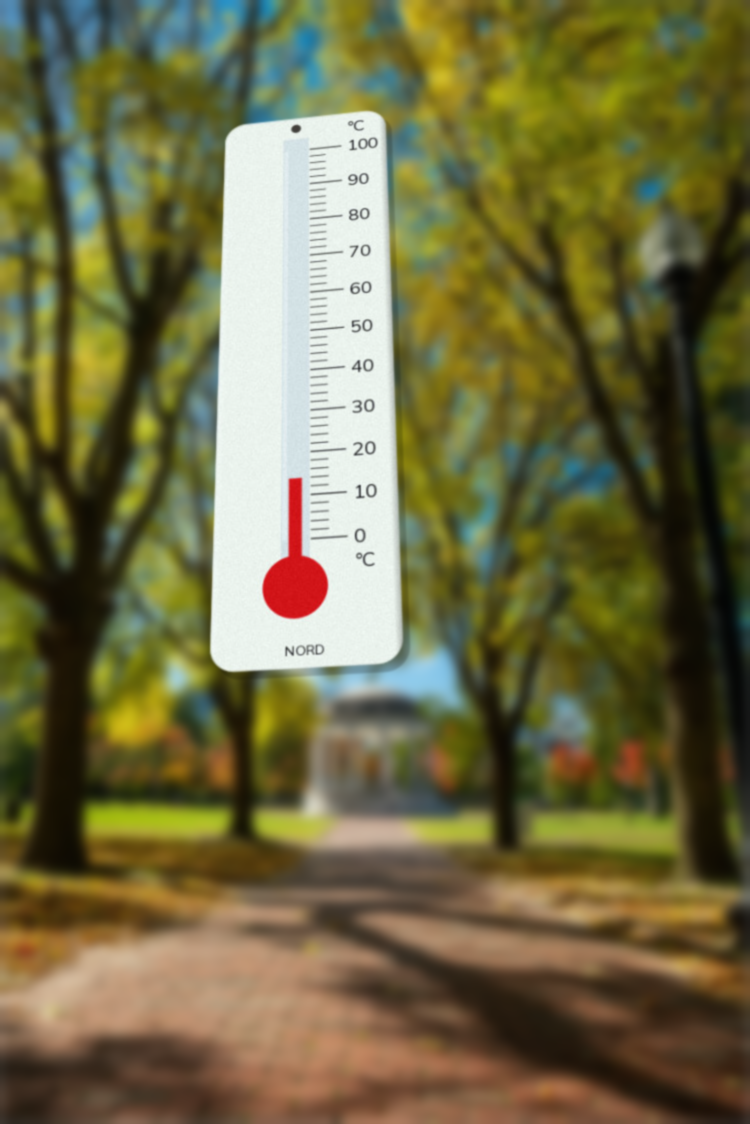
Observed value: 14 °C
